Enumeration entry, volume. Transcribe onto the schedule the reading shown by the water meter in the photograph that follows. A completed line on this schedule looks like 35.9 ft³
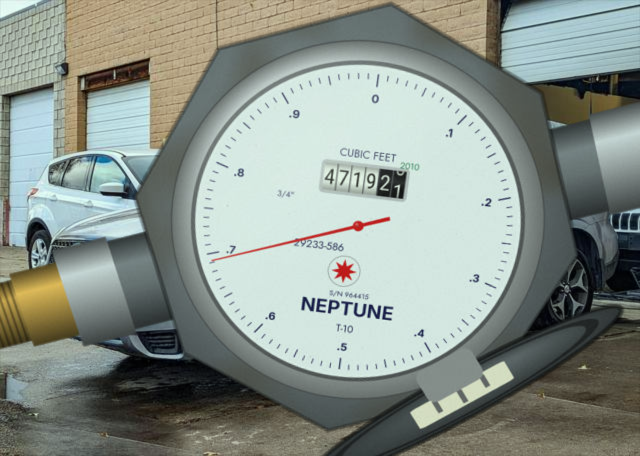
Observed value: 471920.69 ft³
